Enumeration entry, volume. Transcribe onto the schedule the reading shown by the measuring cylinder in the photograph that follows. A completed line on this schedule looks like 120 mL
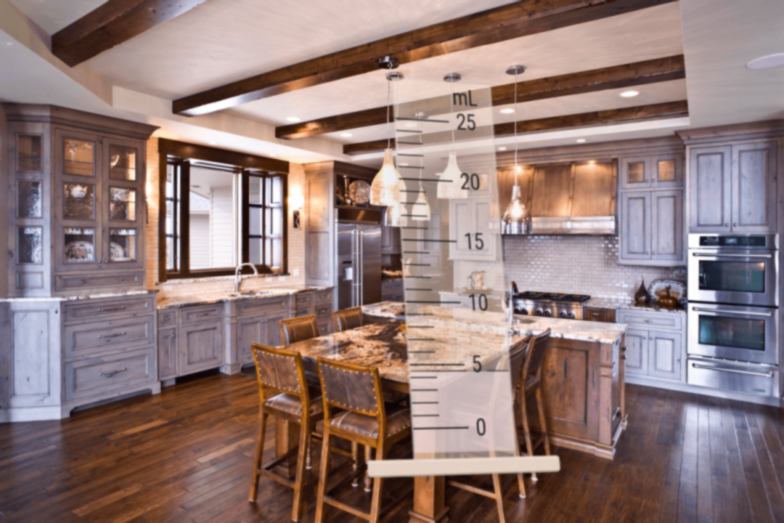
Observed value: 4.5 mL
